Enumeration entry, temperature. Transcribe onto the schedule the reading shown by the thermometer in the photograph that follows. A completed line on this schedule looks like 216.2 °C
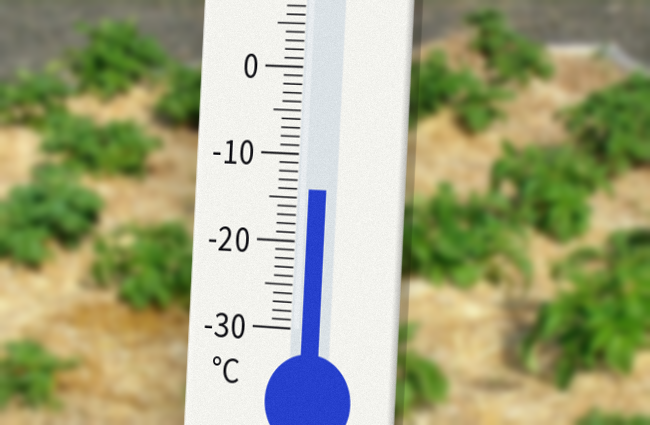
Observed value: -14 °C
